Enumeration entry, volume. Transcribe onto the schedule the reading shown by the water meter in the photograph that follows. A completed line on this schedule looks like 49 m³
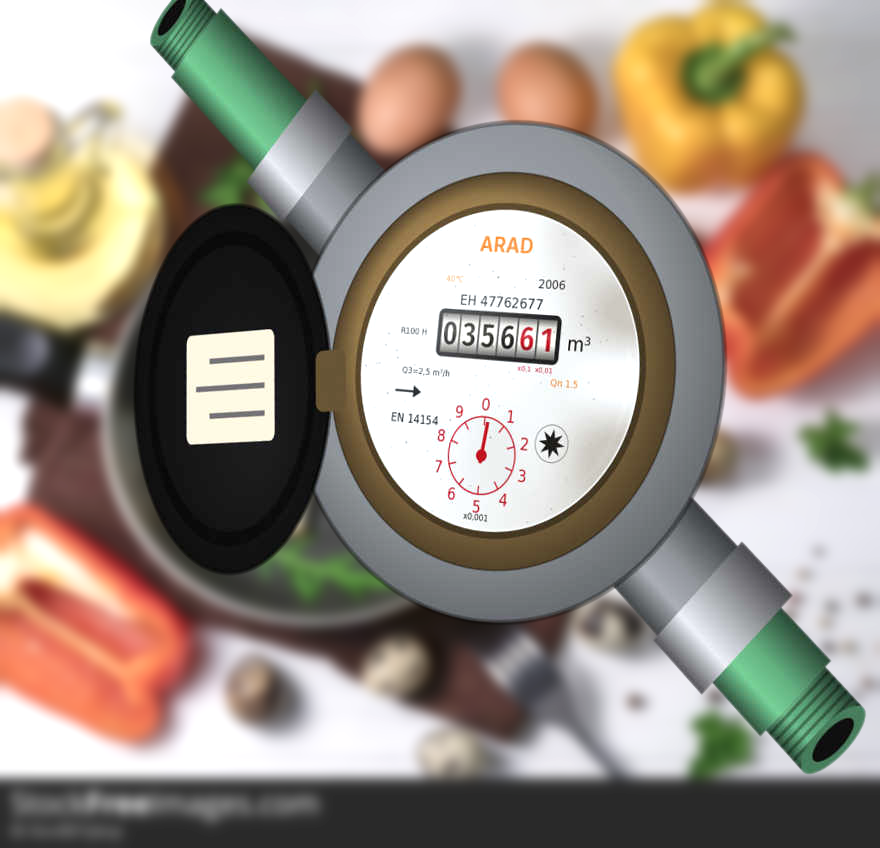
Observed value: 356.610 m³
